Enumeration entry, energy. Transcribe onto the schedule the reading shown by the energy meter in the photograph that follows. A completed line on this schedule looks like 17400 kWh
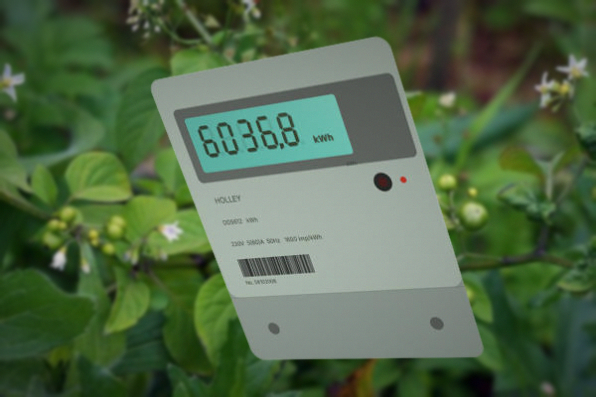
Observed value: 6036.8 kWh
